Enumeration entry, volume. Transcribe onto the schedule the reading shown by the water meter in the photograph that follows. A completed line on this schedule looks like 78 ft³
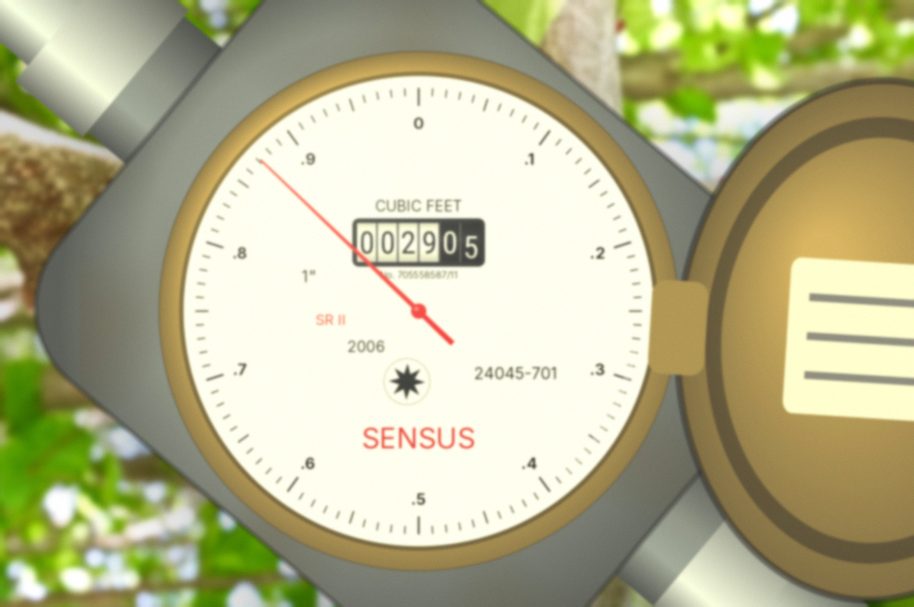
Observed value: 2904.87 ft³
